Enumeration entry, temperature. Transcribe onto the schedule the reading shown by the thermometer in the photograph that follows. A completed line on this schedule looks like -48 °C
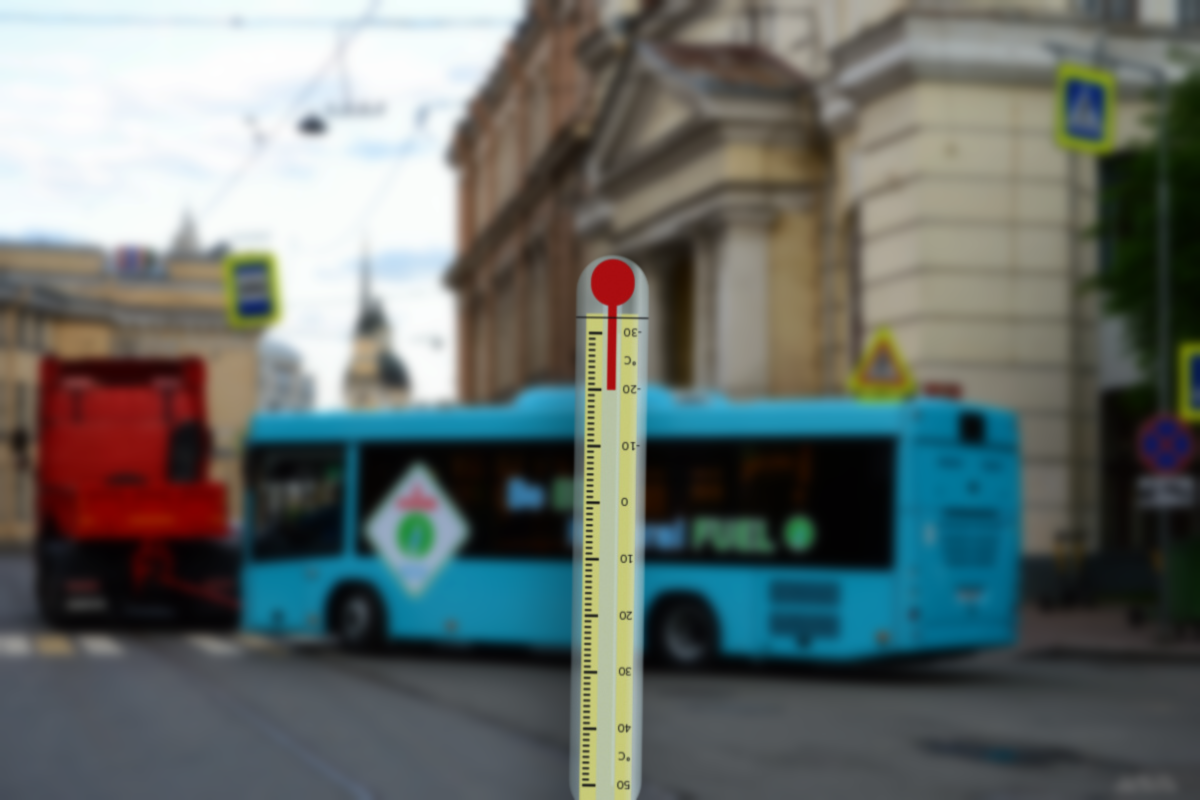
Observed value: -20 °C
